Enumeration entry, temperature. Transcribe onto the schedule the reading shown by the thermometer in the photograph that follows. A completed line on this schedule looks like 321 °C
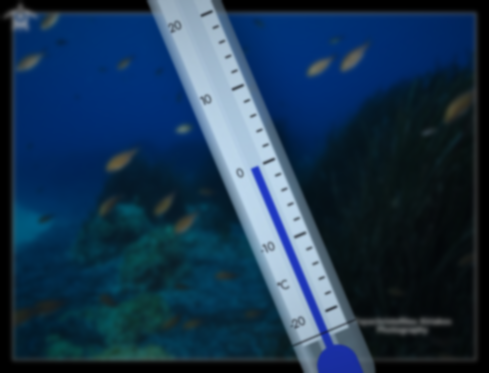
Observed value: 0 °C
